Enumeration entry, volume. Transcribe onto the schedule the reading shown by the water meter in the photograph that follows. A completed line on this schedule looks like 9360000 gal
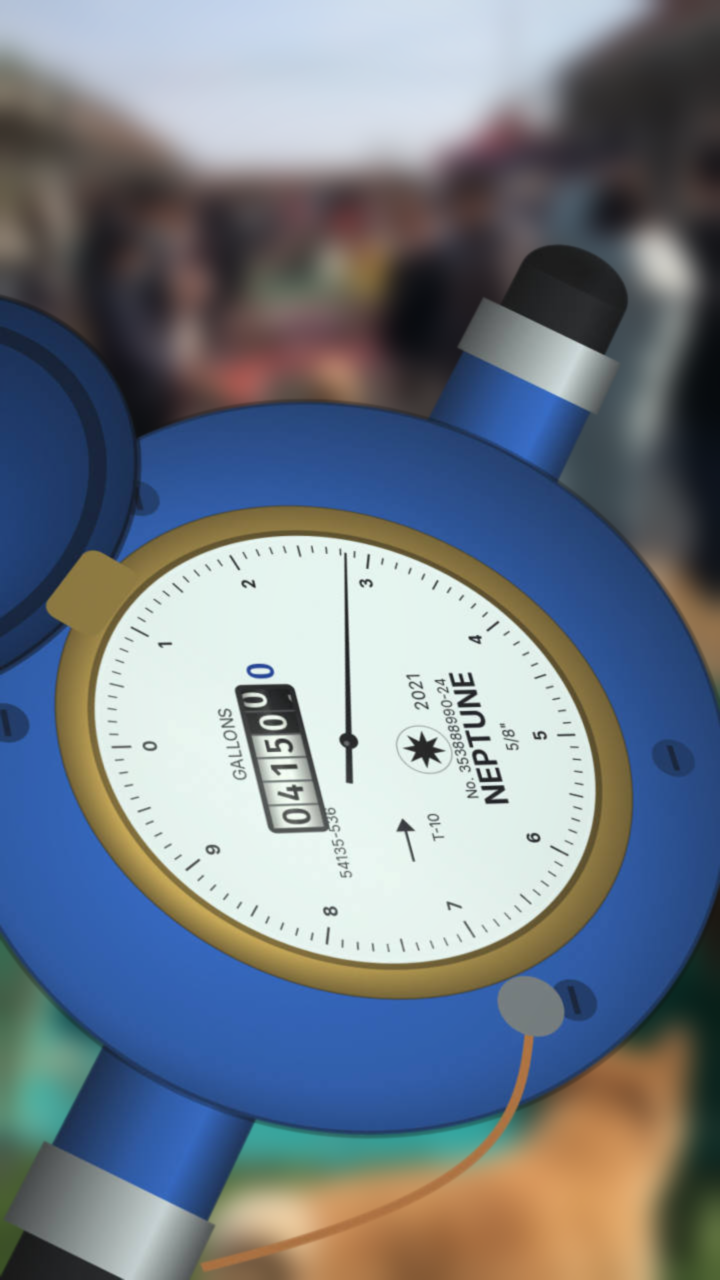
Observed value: 415002.8 gal
